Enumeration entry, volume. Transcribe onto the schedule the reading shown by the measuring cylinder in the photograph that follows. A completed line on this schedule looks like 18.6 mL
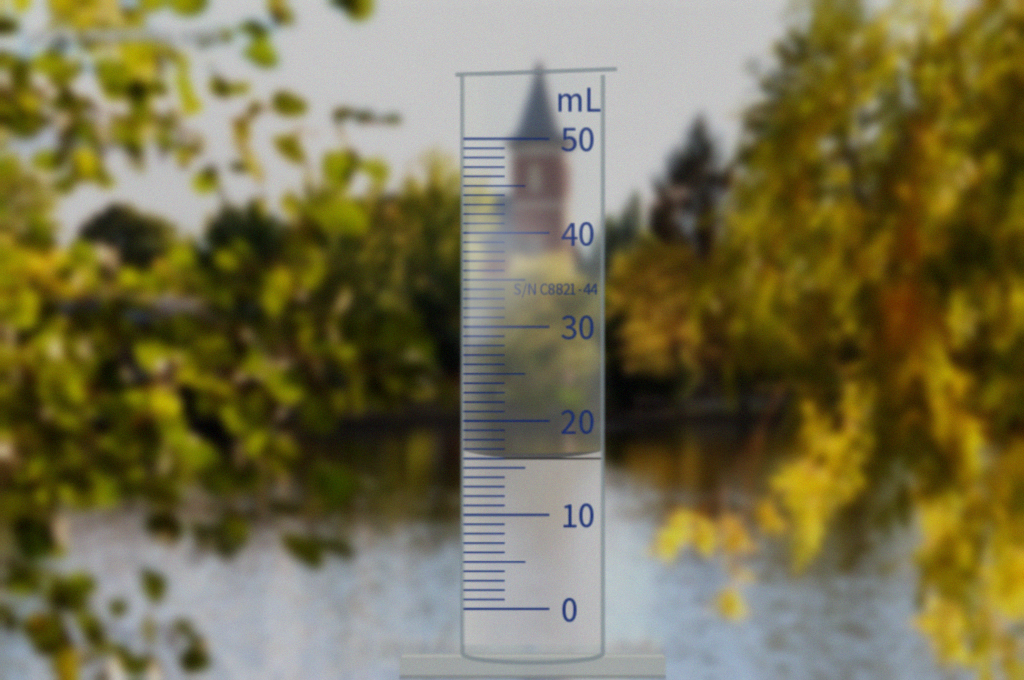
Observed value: 16 mL
